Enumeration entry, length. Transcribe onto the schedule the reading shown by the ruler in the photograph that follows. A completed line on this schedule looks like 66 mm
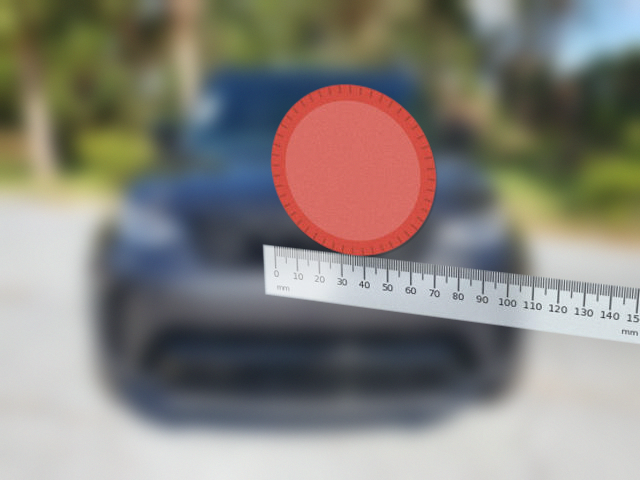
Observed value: 70 mm
